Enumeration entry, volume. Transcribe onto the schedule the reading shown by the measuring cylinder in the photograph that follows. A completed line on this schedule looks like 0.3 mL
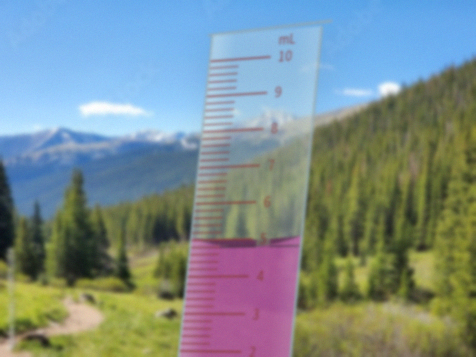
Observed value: 4.8 mL
